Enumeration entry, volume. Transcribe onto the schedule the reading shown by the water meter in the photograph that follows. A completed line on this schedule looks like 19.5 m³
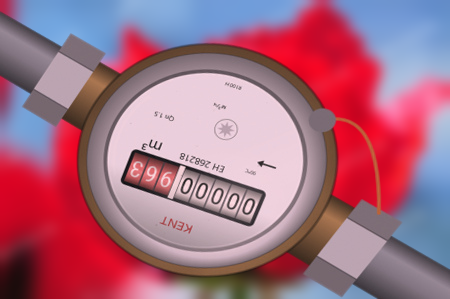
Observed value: 0.963 m³
